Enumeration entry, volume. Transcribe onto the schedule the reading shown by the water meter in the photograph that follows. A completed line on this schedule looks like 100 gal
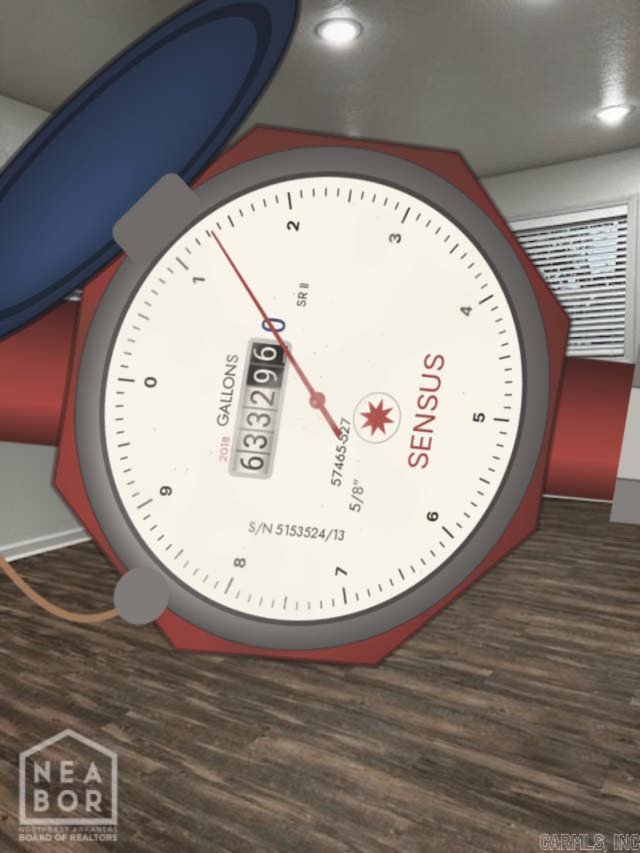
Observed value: 6332961.3 gal
